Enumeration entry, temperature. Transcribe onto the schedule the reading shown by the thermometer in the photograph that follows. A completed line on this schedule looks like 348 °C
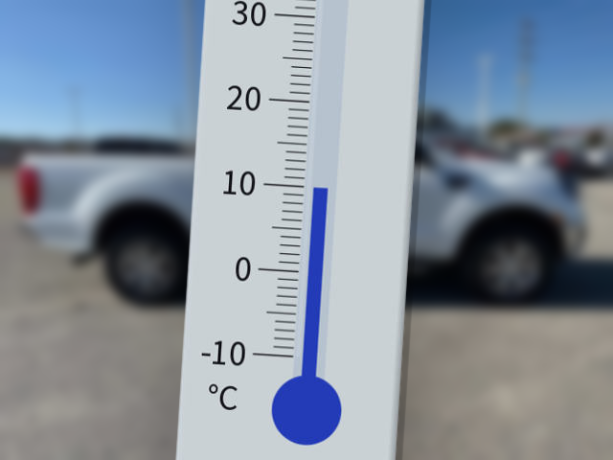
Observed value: 10 °C
